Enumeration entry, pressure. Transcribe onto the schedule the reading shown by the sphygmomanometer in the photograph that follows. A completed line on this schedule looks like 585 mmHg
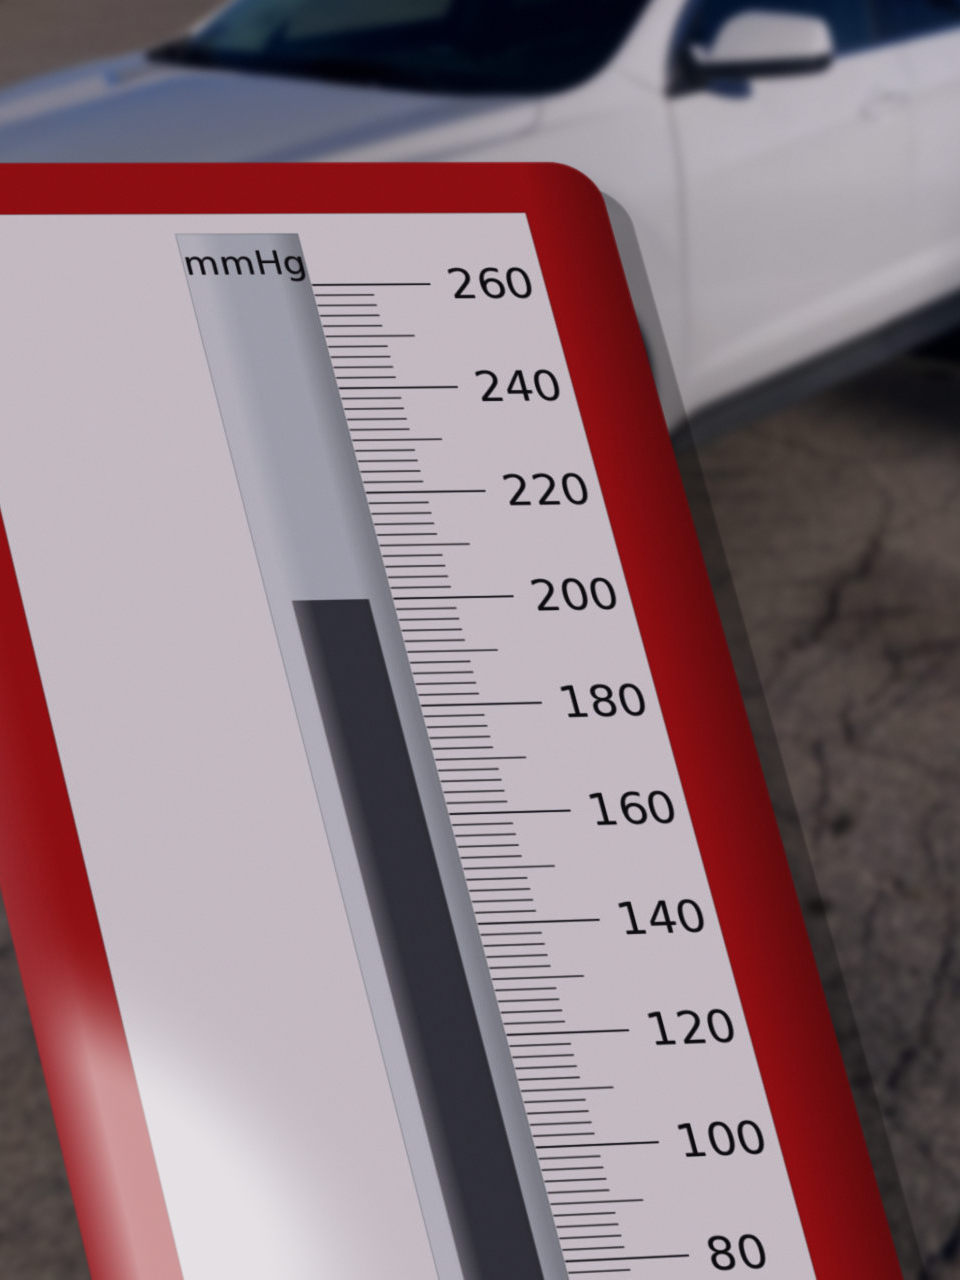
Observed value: 200 mmHg
